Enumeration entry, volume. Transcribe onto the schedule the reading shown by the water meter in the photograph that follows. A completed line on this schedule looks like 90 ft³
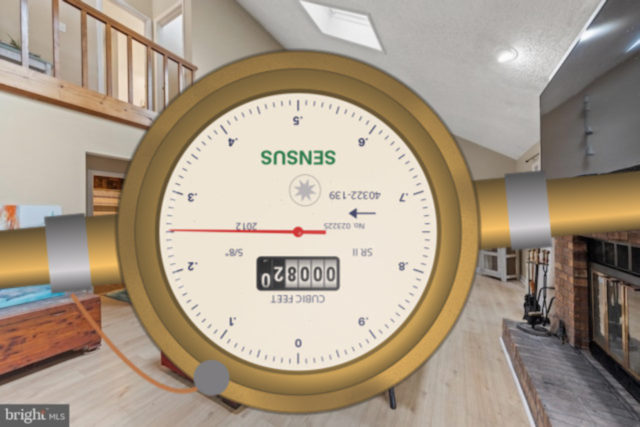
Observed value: 820.25 ft³
